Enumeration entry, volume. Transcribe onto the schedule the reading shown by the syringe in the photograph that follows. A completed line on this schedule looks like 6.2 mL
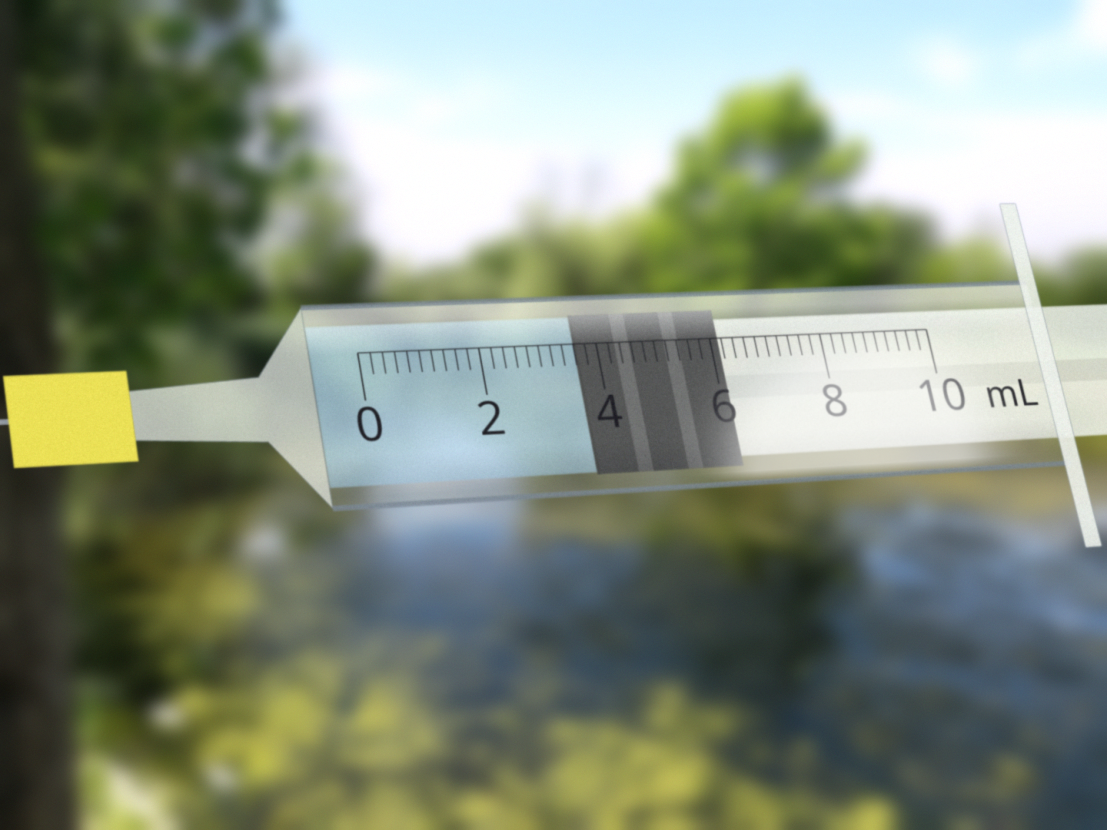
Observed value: 3.6 mL
